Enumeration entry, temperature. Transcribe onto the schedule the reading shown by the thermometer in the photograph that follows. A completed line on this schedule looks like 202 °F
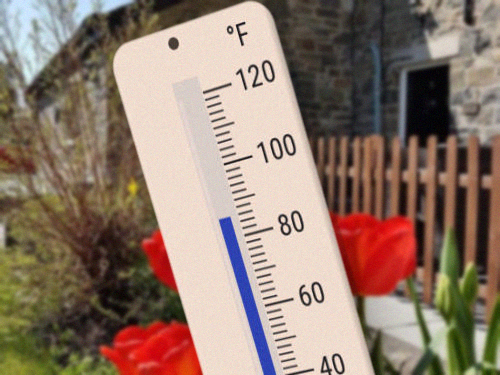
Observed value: 86 °F
